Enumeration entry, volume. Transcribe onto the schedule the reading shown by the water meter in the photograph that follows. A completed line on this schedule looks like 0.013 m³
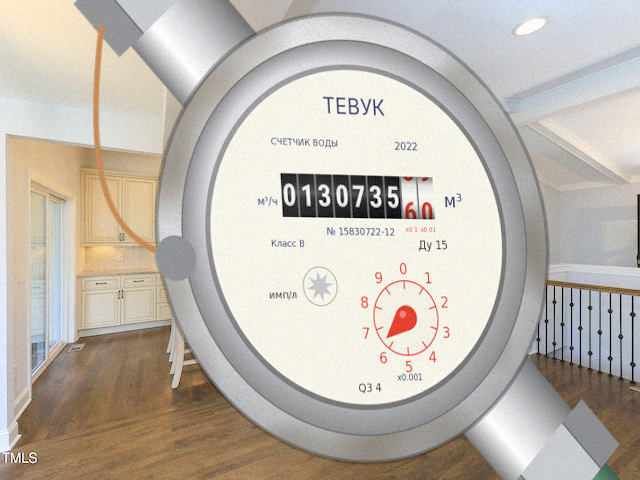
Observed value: 130735.596 m³
